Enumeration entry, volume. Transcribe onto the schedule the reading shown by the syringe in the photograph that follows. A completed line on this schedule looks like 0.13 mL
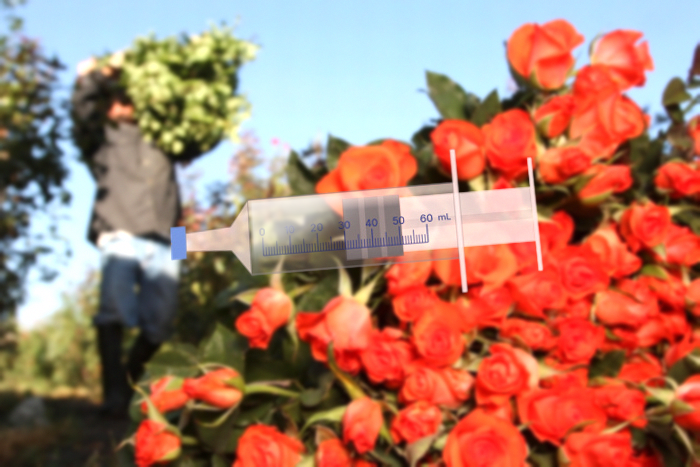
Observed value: 30 mL
